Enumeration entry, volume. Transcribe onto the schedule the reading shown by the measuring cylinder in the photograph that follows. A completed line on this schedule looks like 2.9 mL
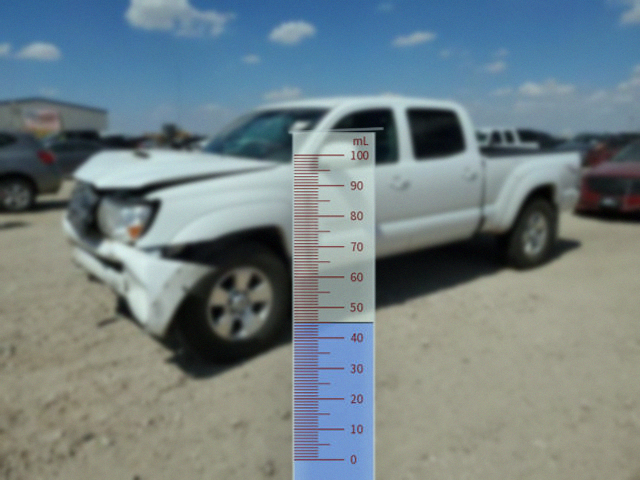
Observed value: 45 mL
